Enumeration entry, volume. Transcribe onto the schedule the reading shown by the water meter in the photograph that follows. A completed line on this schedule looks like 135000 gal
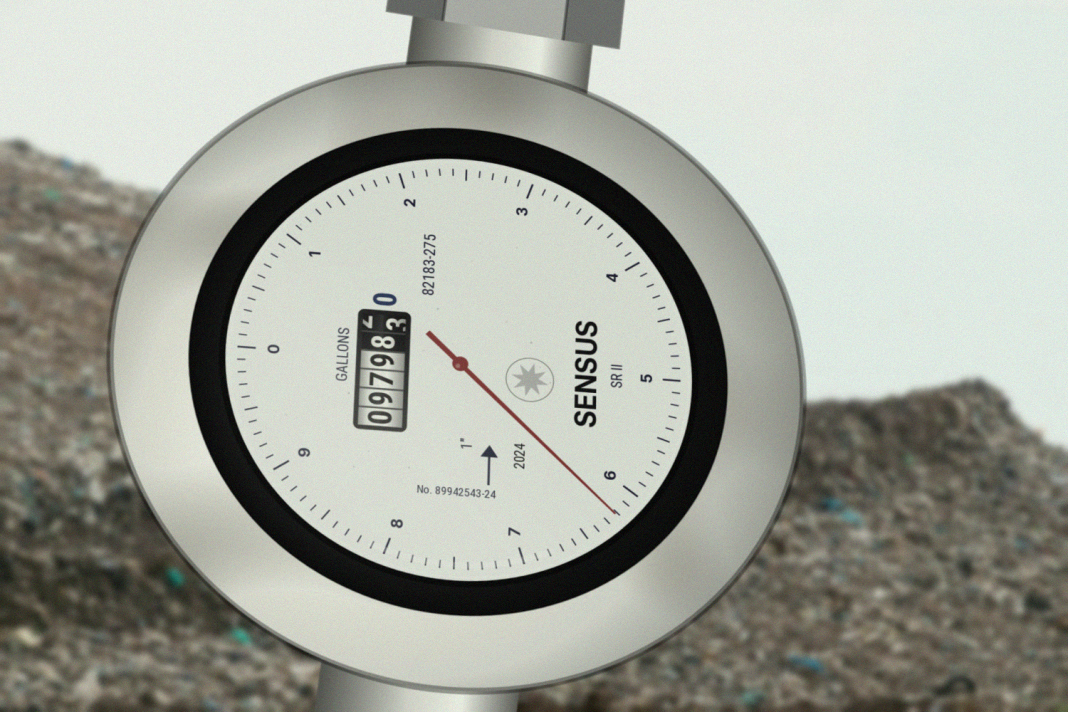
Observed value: 979826.2 gal
